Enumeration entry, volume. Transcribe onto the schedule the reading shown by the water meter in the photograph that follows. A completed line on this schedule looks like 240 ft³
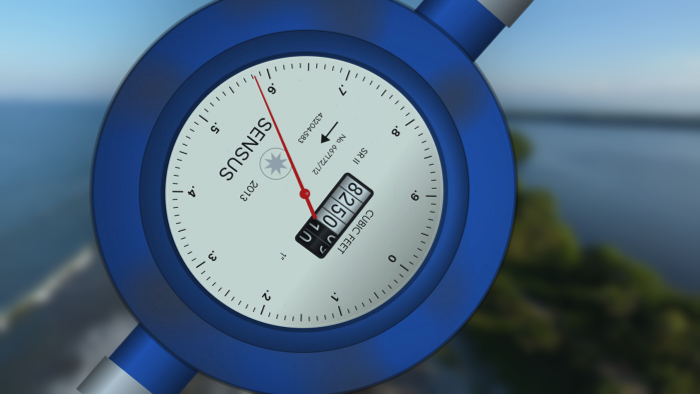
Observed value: 825009.58 ft³
